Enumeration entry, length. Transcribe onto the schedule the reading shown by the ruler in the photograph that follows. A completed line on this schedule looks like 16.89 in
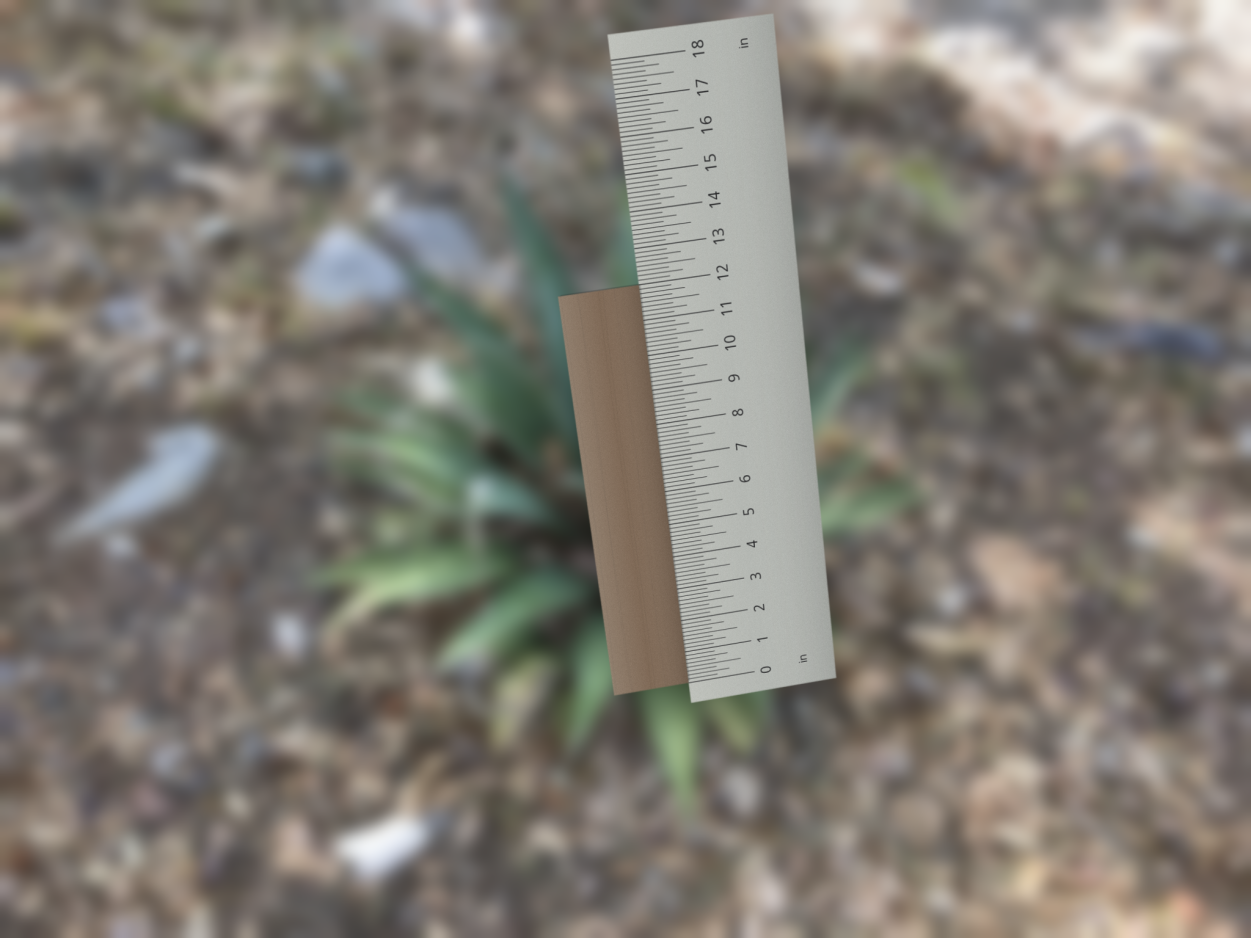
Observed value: 12 in
